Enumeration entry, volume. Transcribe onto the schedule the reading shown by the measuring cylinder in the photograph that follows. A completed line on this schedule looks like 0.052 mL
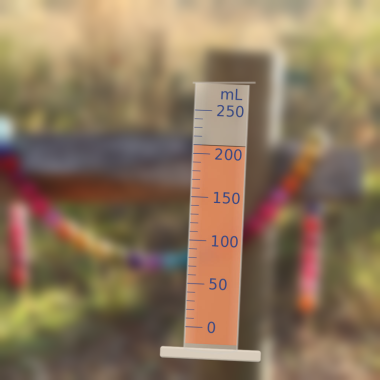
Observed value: 210 mL
